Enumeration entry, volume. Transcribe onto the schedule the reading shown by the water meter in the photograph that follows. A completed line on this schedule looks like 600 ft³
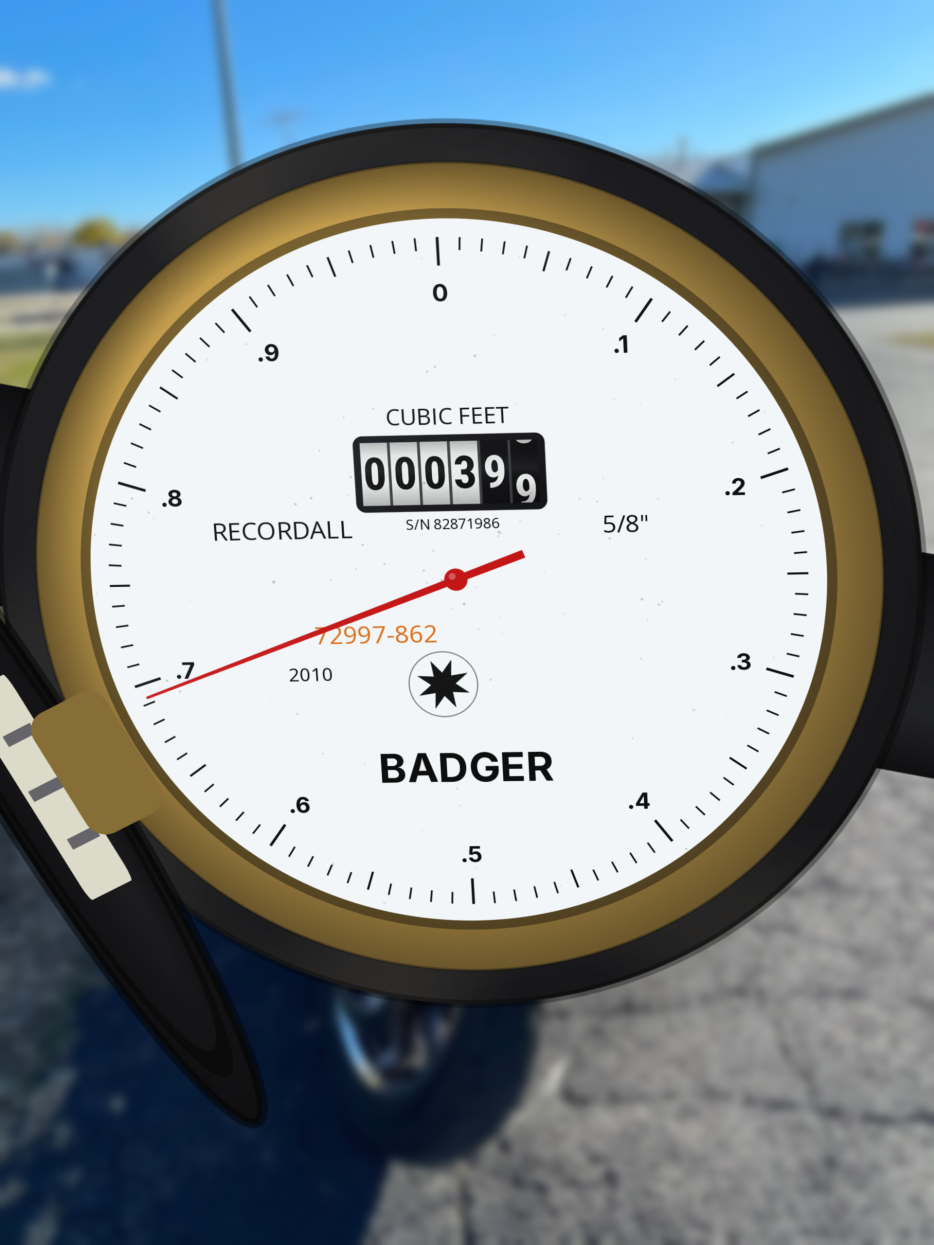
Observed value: 398.69 ft³
